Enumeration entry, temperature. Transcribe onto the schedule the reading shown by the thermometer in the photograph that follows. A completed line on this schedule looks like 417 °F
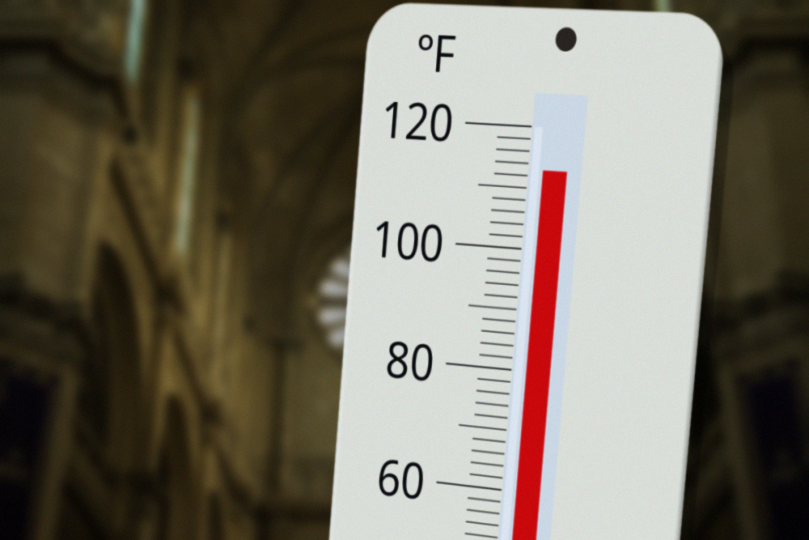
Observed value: 113 °F
